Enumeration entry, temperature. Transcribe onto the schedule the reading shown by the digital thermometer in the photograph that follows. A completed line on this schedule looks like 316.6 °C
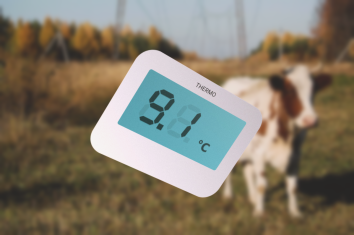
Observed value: 9.1 °C
